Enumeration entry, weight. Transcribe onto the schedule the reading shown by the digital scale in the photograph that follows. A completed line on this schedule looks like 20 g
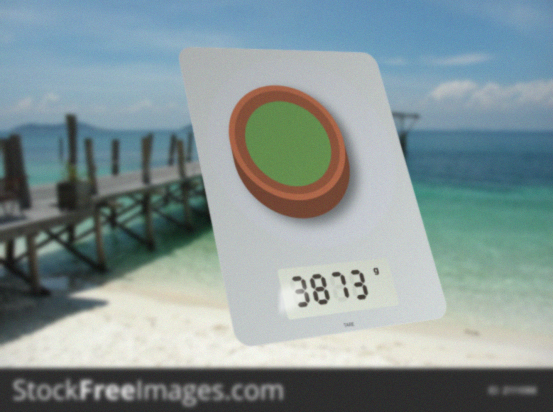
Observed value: 3873 g
